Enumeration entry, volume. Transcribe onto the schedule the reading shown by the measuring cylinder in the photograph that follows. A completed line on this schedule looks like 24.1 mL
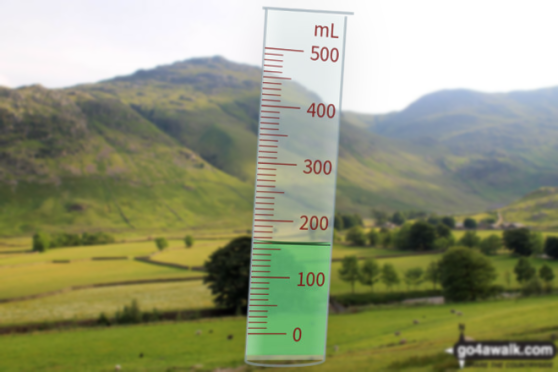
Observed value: 160 mL
